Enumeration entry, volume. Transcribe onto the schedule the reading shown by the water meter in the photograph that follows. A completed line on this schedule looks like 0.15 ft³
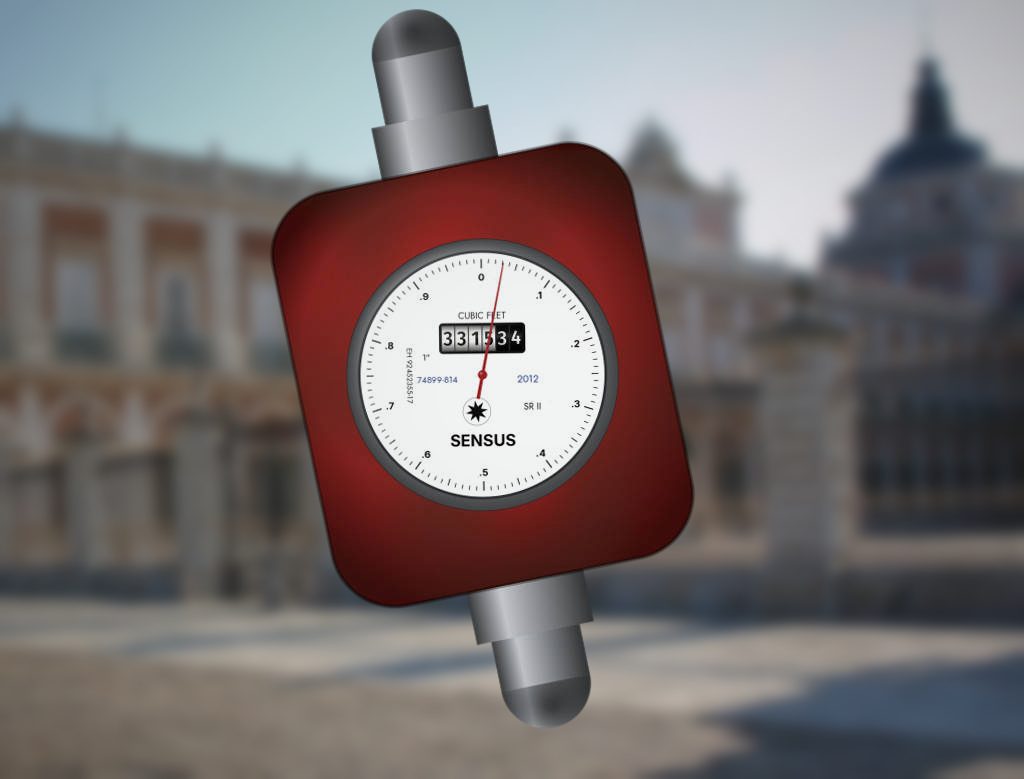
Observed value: 331534.03 ft³
